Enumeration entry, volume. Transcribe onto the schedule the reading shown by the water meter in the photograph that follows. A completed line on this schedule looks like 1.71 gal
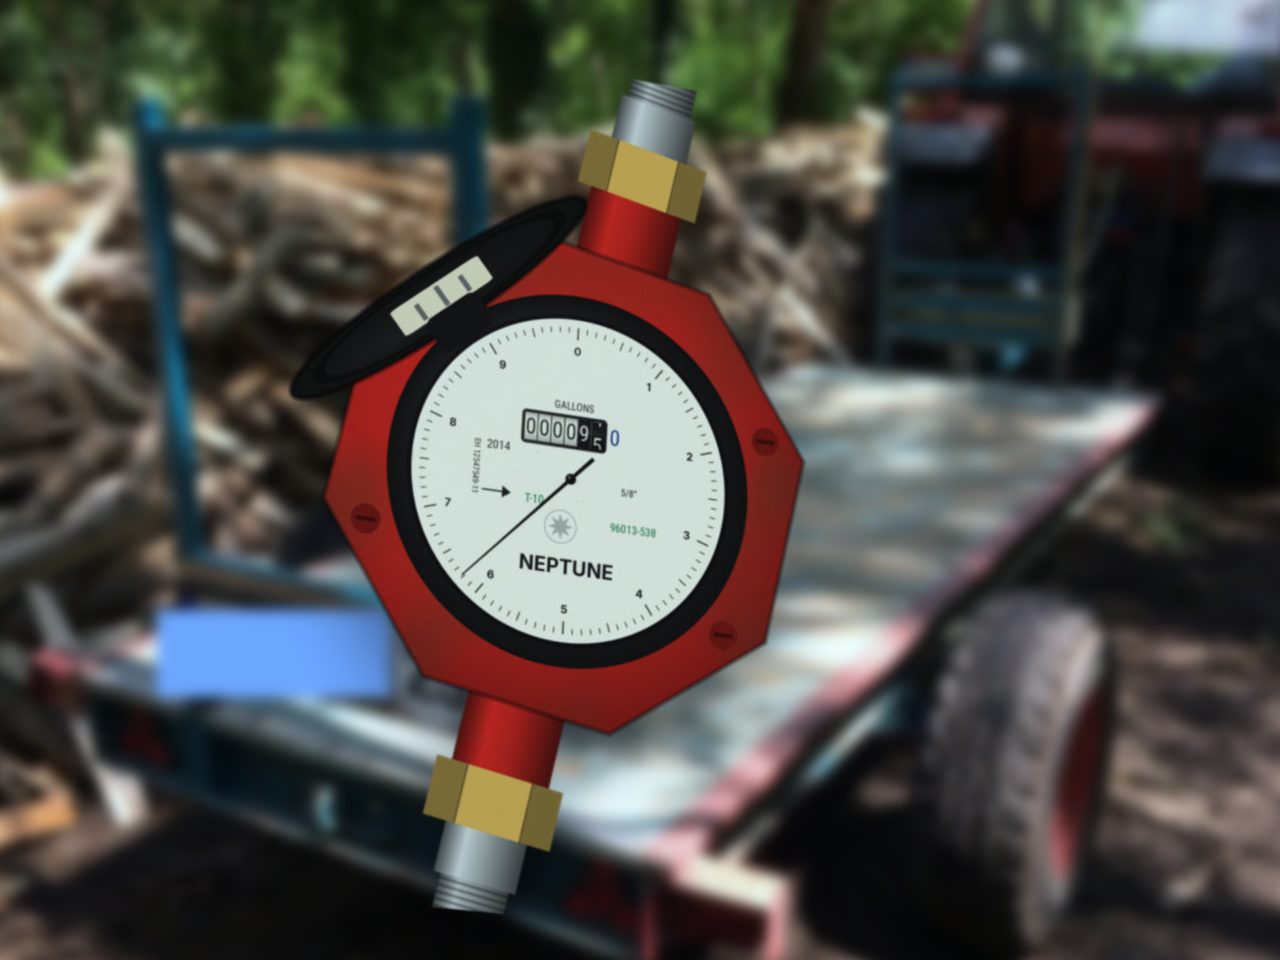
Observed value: 946.2 gal
